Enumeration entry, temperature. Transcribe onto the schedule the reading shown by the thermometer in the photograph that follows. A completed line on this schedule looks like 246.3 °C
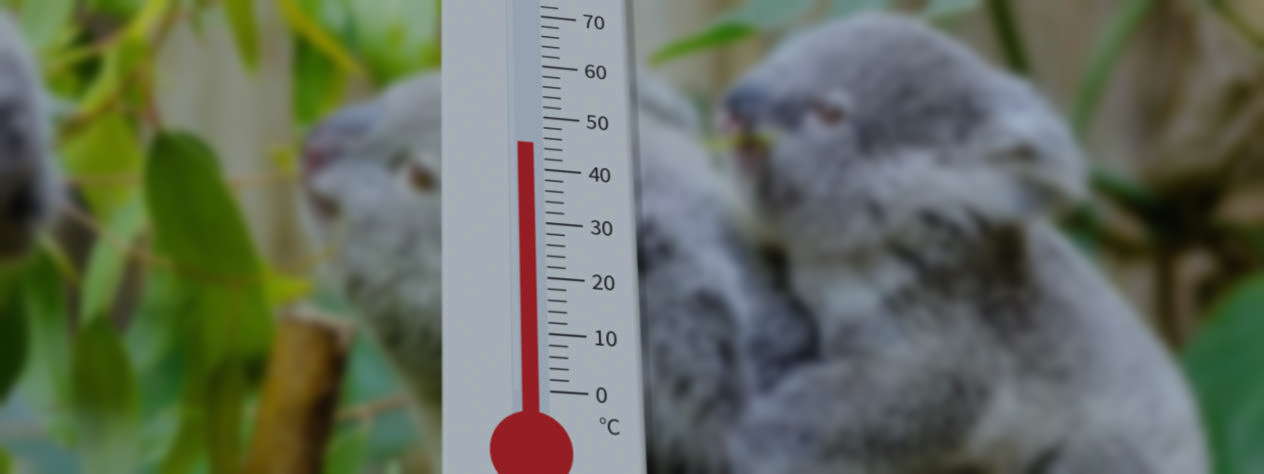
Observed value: 45 °C
